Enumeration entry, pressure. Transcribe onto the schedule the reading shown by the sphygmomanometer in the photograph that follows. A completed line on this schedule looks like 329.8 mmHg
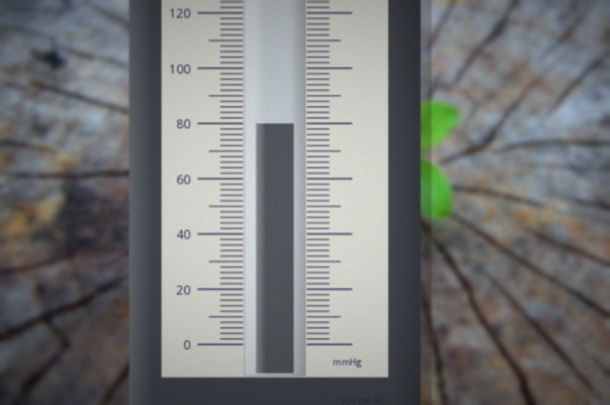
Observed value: 80 mmHg
